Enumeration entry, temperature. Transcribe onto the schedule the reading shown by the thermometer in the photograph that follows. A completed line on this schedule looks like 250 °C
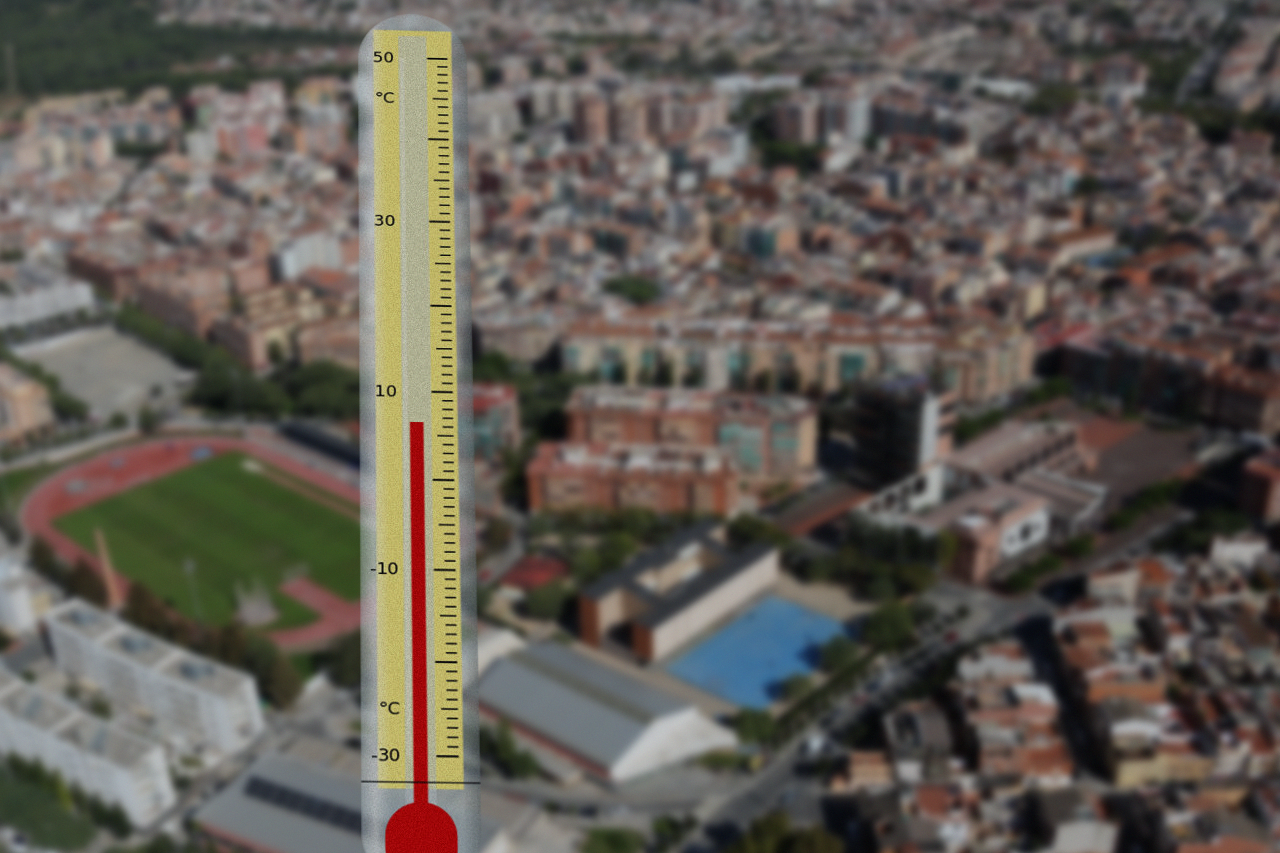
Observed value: 6.5 °C
